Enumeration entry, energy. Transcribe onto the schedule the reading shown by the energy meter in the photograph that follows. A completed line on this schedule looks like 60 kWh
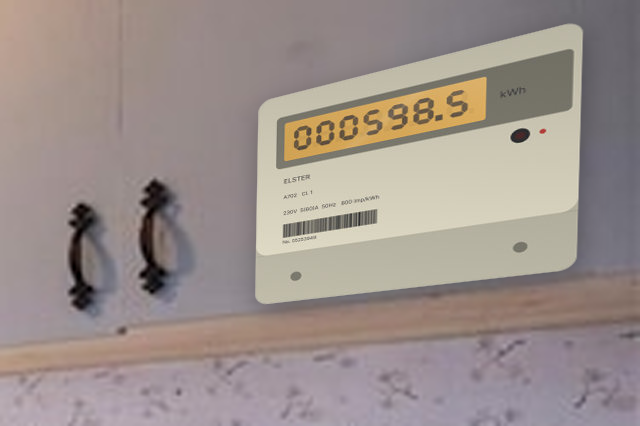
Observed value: 598.5 kWh
